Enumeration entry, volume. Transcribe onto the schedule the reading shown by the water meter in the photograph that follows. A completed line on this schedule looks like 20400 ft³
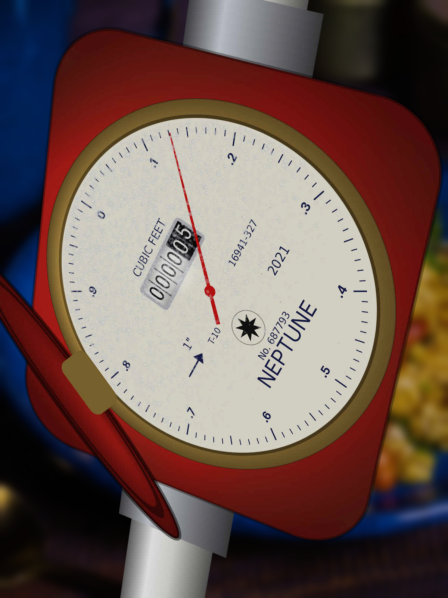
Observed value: 5.13 ft³
